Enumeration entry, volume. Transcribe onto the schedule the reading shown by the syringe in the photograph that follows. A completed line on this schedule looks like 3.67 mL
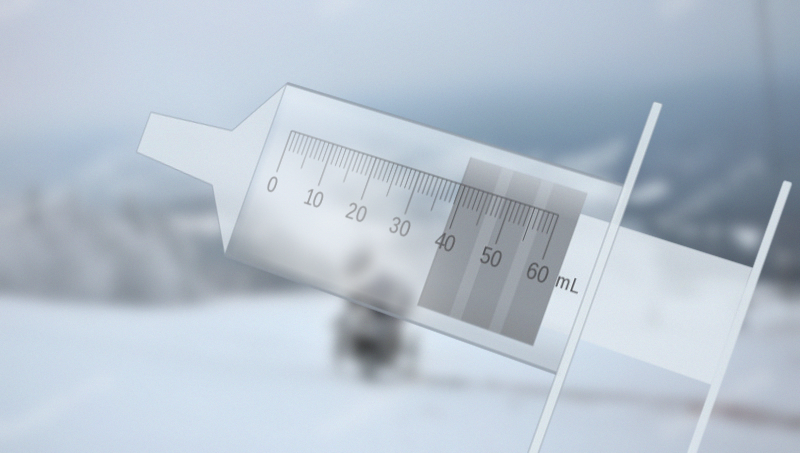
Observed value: 39 mL
